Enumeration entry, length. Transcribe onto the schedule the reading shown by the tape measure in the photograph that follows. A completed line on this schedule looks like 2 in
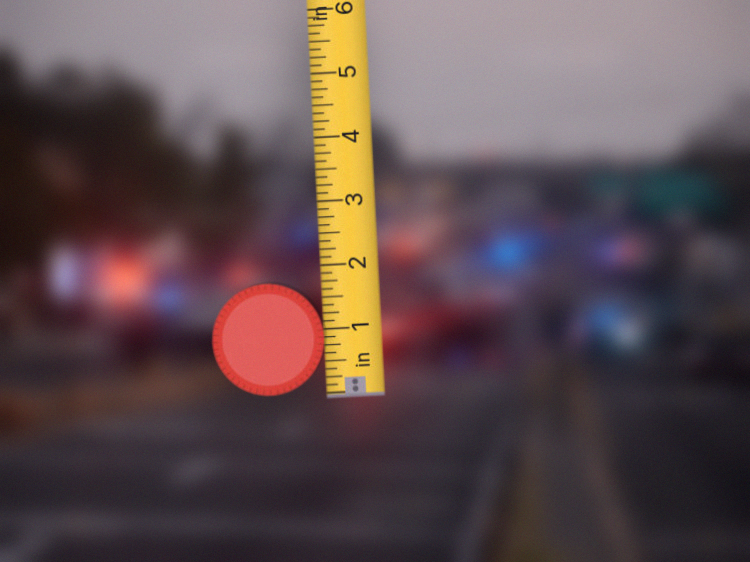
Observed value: 1.75 in
